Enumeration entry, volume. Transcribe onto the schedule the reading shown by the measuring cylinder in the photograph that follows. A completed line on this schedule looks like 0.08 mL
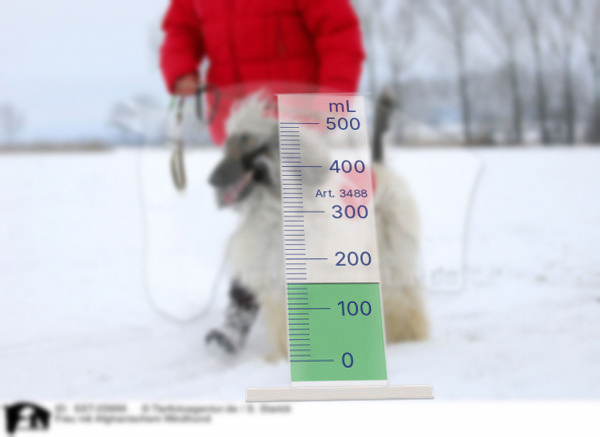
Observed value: 150 mL
